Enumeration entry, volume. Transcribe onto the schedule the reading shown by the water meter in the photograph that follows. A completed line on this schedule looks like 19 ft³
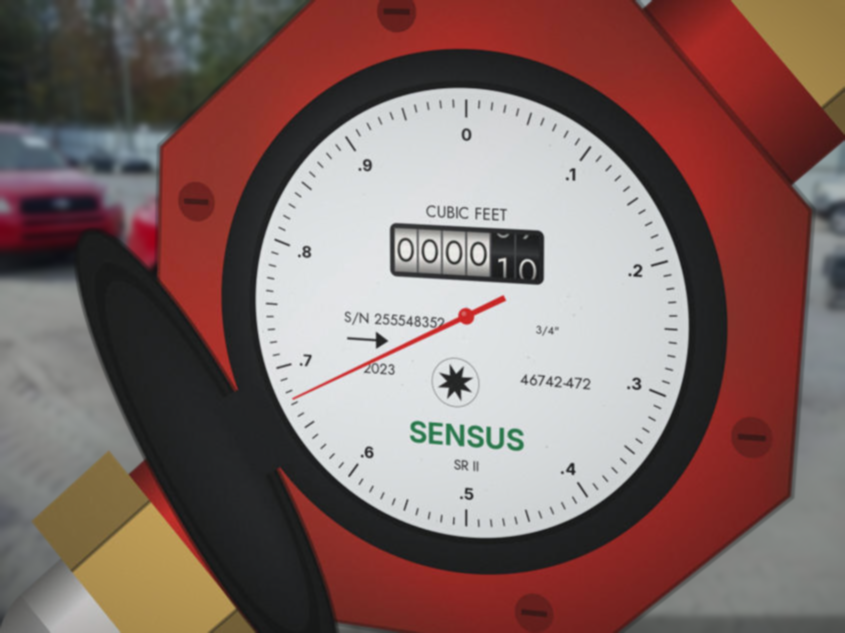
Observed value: 9.67 ft³
